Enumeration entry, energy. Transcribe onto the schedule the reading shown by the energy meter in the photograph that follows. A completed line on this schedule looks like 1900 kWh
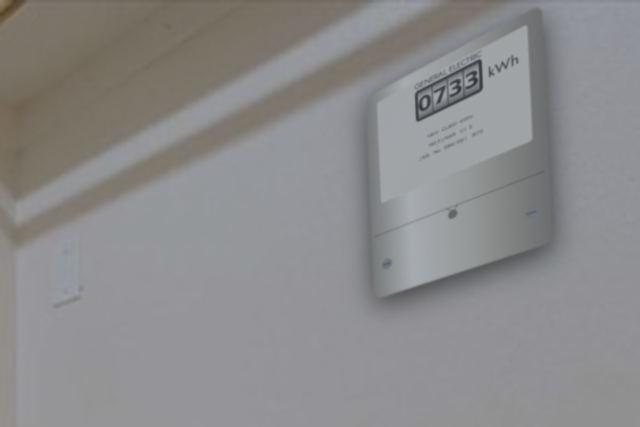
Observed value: 733 kWh
